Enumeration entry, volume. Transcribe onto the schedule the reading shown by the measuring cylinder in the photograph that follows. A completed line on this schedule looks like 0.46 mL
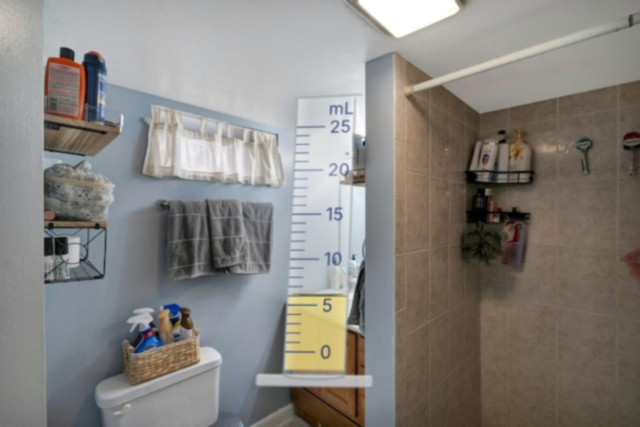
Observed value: 6 mL
